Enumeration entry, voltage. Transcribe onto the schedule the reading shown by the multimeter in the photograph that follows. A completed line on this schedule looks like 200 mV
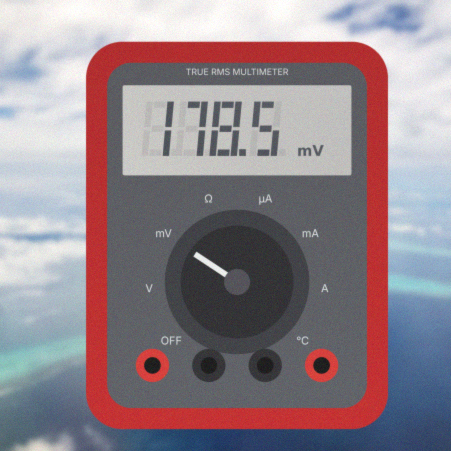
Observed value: 178.5 mV
